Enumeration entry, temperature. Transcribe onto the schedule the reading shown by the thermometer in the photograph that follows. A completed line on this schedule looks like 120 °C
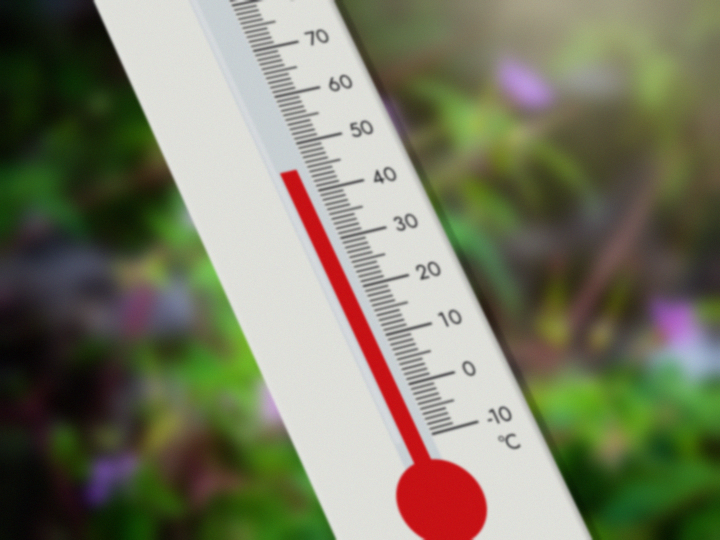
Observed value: 45 °C
